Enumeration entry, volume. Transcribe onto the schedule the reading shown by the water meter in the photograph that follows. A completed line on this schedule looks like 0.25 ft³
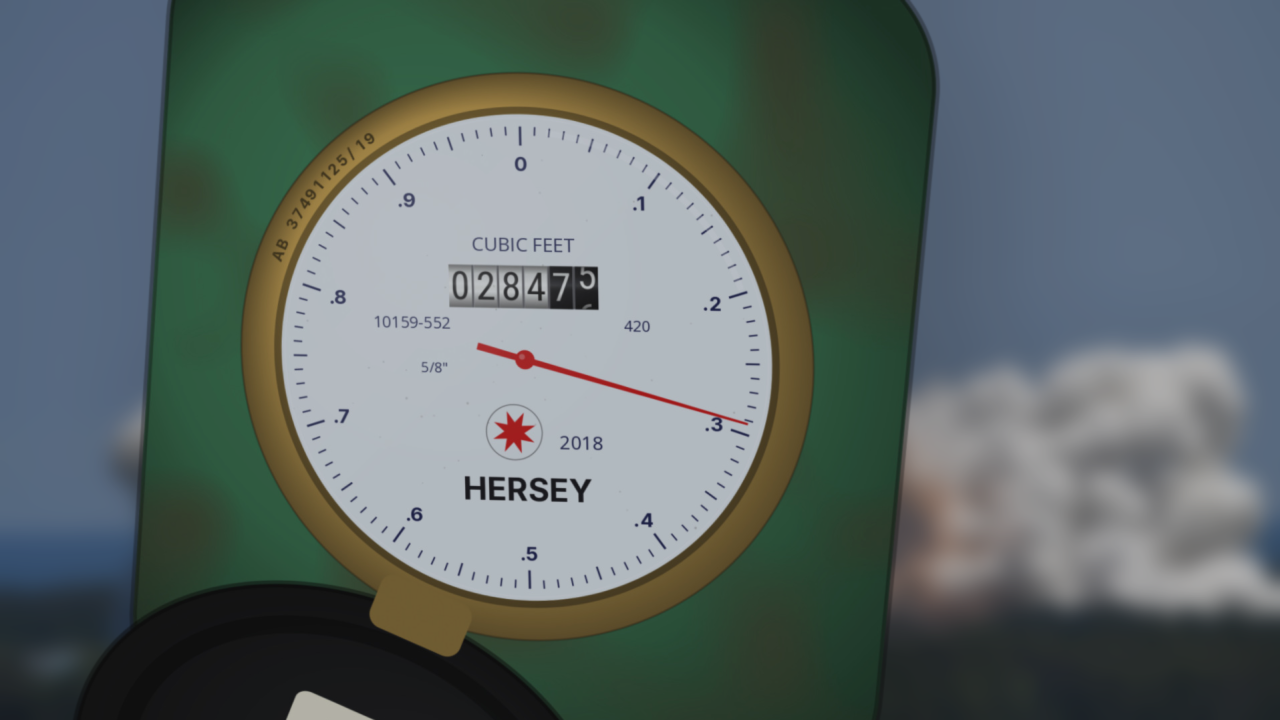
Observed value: 28475.29 ft³
